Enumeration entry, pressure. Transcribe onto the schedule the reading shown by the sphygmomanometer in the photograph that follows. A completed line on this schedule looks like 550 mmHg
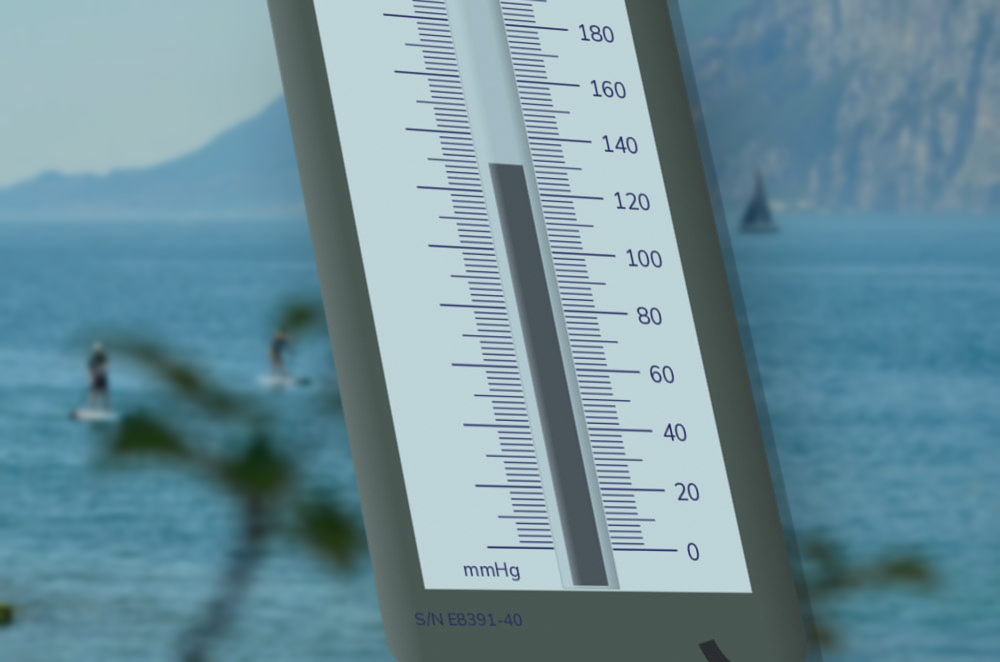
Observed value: 130 mmHg
